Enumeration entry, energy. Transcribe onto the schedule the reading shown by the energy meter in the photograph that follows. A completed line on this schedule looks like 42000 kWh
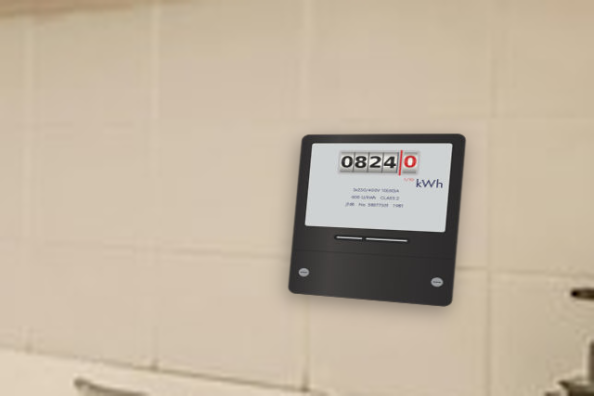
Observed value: 824.0 kWh
